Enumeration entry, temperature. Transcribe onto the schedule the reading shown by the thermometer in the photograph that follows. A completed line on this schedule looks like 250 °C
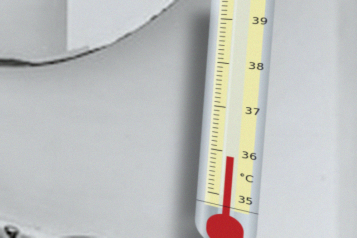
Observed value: 35.9 °C
